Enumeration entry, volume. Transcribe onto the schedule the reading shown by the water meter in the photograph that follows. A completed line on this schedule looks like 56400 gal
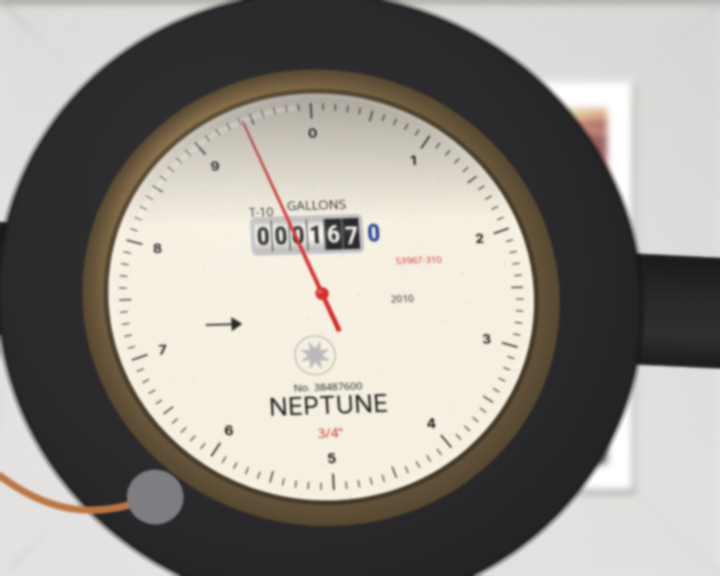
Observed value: 1669.4 gal
